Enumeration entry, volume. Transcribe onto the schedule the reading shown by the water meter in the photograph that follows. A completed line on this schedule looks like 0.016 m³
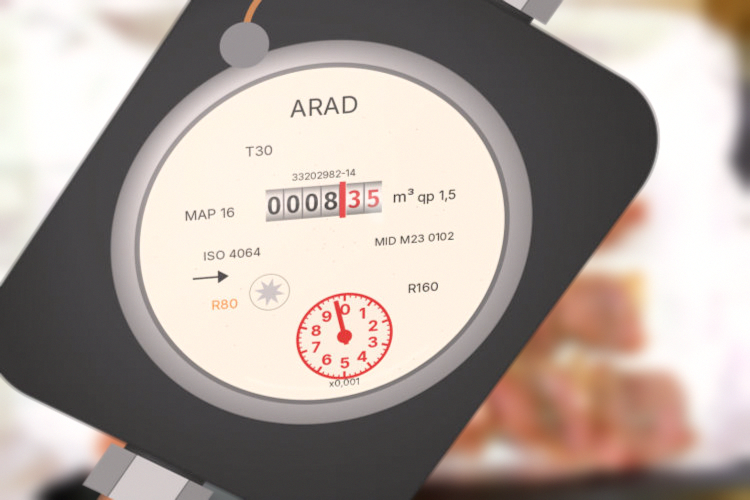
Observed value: 8.349 m³
